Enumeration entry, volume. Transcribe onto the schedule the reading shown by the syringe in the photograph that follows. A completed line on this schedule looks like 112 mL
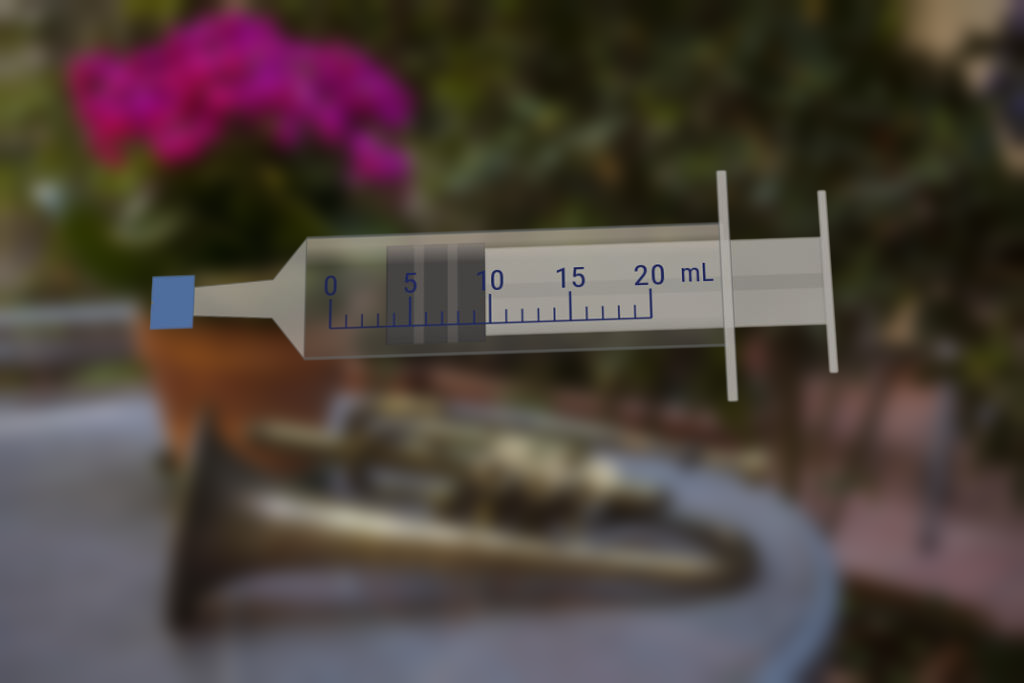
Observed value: 3.5 mL
